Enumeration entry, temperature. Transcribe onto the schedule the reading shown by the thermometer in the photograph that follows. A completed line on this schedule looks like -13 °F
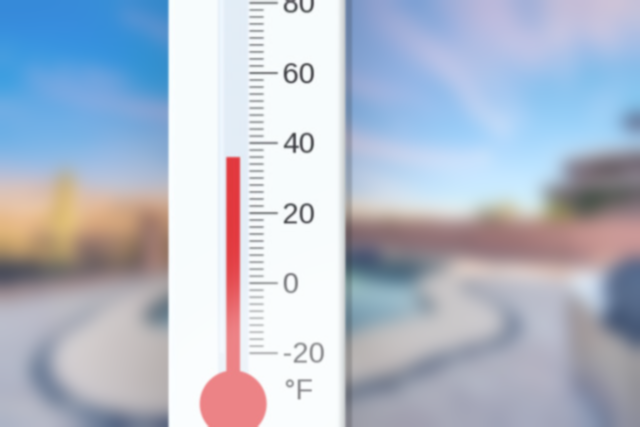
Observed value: 36 °F
